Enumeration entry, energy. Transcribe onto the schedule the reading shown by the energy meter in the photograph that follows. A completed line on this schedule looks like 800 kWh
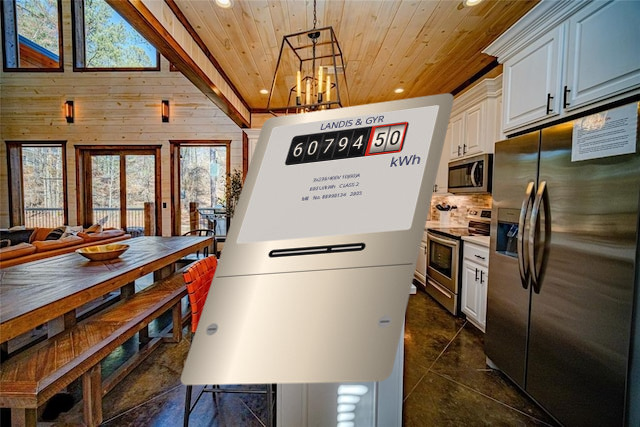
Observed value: 60794.50 kWh
